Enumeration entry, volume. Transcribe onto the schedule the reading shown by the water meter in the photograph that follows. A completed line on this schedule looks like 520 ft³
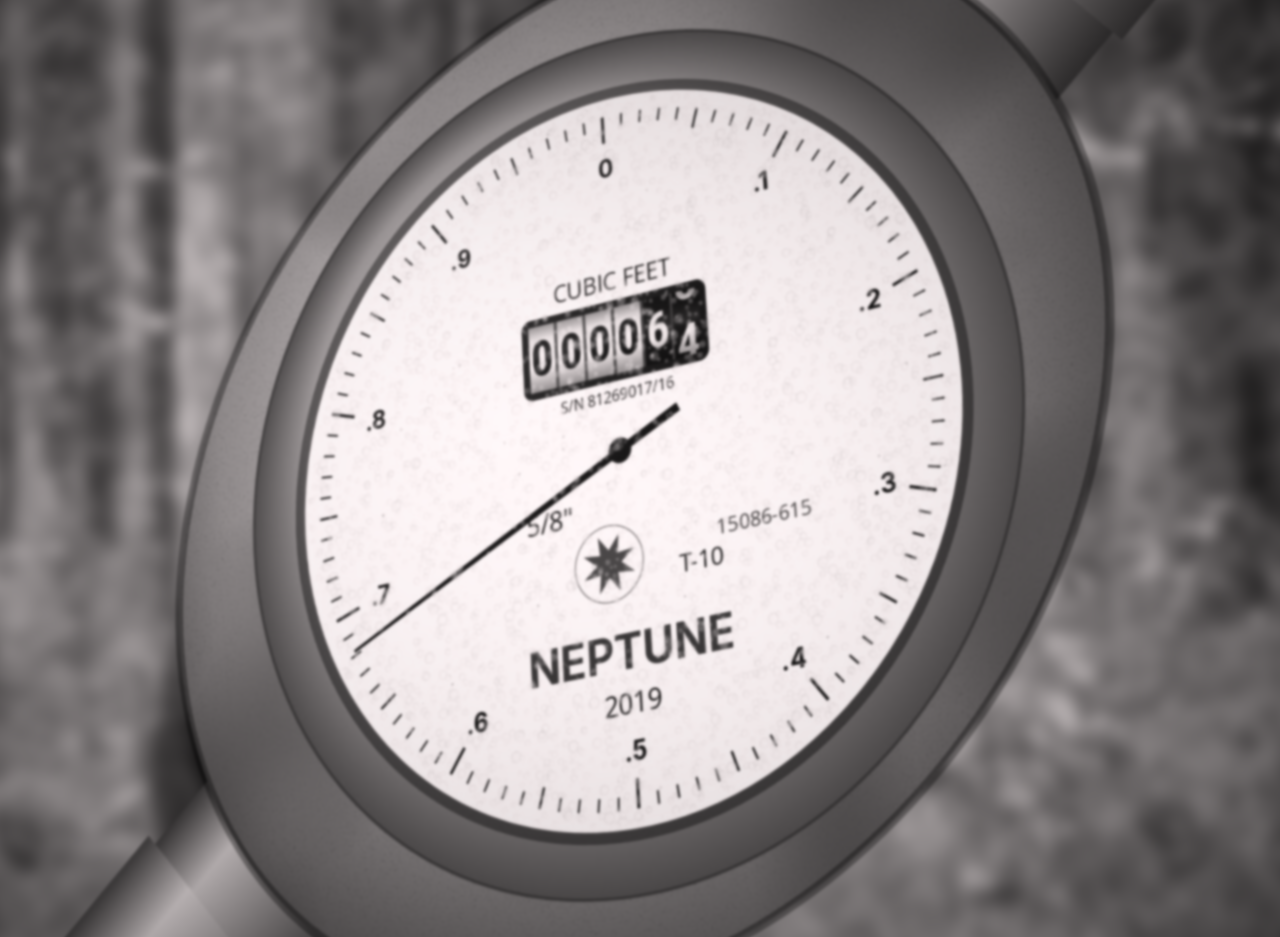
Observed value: 63.68 ft³
